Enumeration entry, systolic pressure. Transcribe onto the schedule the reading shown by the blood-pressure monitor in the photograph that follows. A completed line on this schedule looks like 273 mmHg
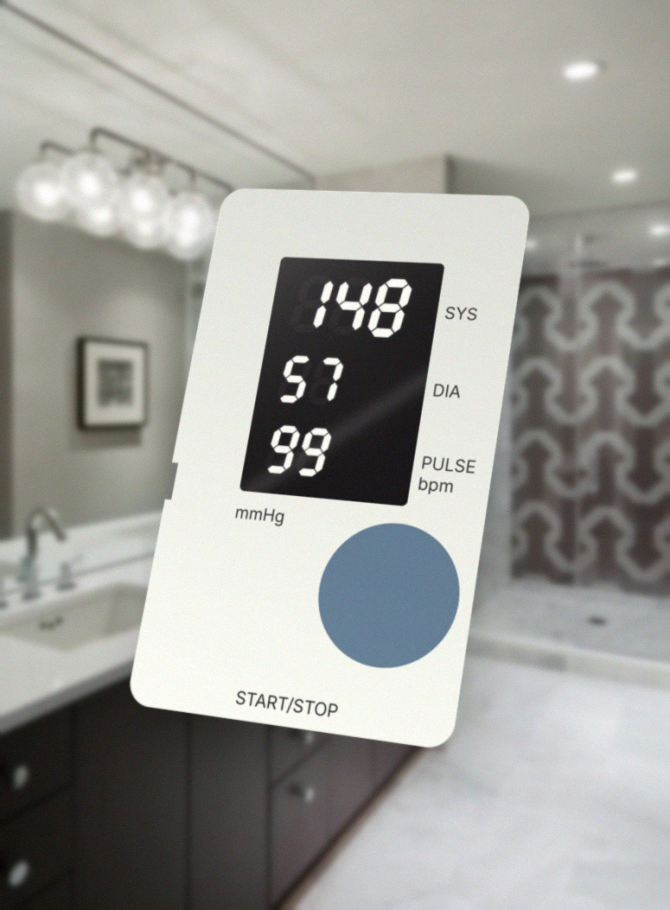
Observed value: 148 mmHg
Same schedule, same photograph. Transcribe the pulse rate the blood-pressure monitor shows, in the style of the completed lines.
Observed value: 99 bpm
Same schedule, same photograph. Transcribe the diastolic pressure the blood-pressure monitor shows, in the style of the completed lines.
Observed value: 57 mmHg
